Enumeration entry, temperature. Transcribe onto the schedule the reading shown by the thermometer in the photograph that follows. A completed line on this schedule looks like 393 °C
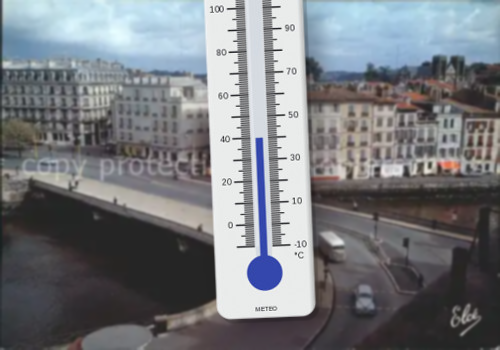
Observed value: 40 °C
